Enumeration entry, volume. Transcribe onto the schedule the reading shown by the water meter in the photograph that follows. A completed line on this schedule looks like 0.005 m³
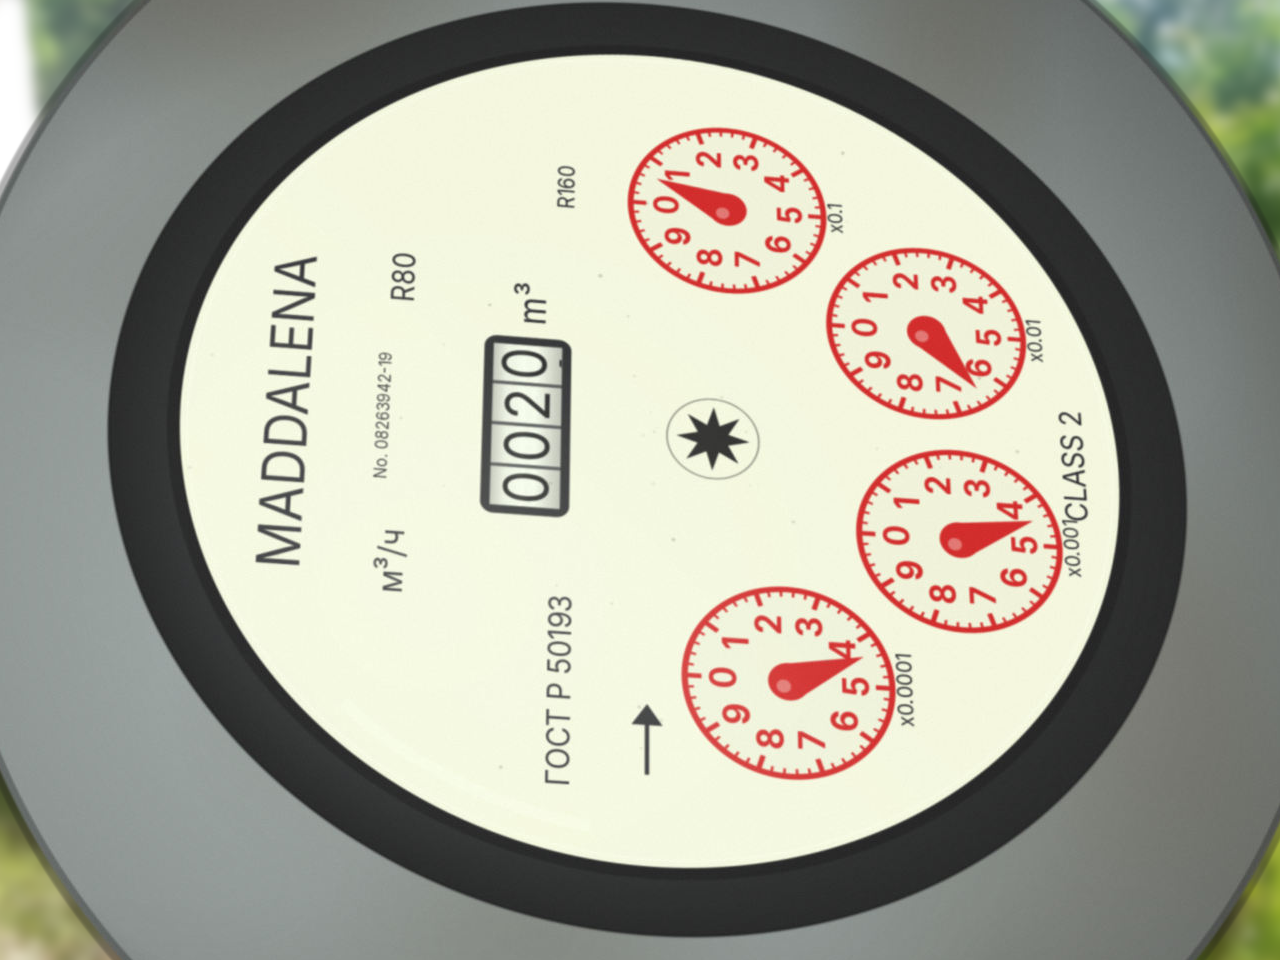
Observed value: 20.0644 m³
